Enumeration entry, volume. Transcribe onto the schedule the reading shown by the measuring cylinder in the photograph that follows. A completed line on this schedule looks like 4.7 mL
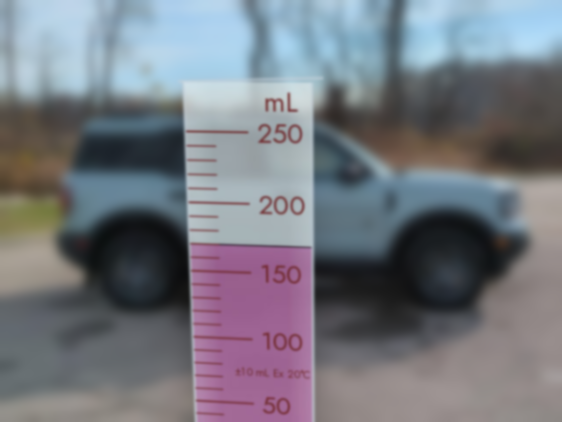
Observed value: 170 mL
